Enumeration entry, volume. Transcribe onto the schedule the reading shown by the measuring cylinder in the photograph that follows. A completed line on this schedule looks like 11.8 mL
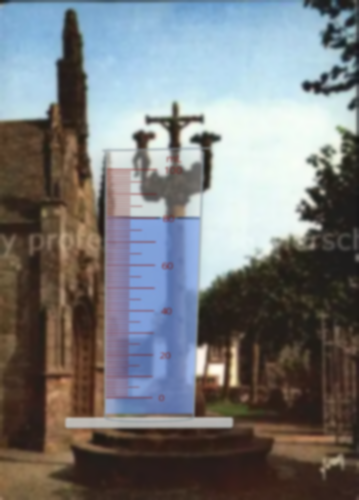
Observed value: 80 mL
